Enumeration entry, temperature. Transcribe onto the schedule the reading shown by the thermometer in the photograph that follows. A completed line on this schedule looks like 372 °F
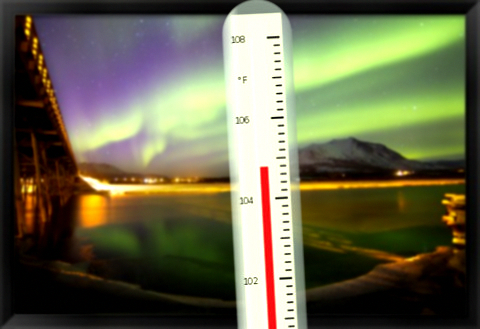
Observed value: 104.8 °F
